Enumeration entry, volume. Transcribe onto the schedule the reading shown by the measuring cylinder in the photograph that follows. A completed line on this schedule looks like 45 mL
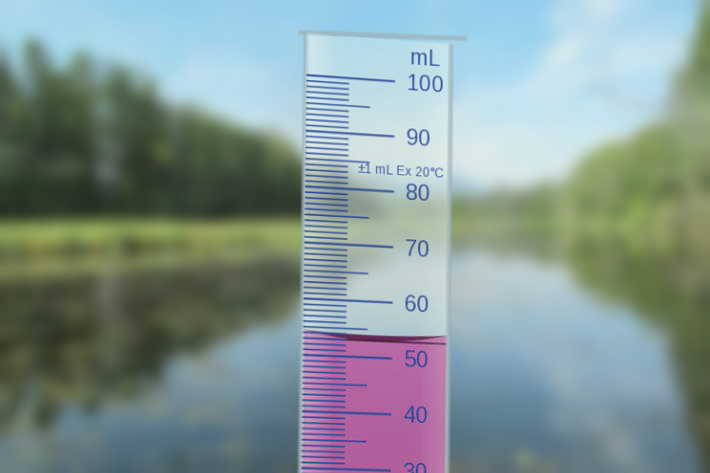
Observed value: 53 mL
